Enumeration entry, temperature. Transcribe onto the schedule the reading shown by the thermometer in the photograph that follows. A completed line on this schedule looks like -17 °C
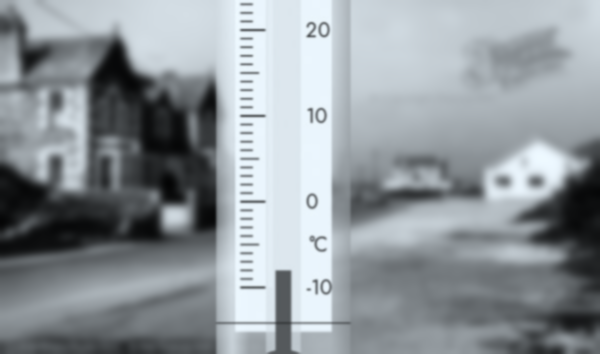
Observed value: -8 °C
